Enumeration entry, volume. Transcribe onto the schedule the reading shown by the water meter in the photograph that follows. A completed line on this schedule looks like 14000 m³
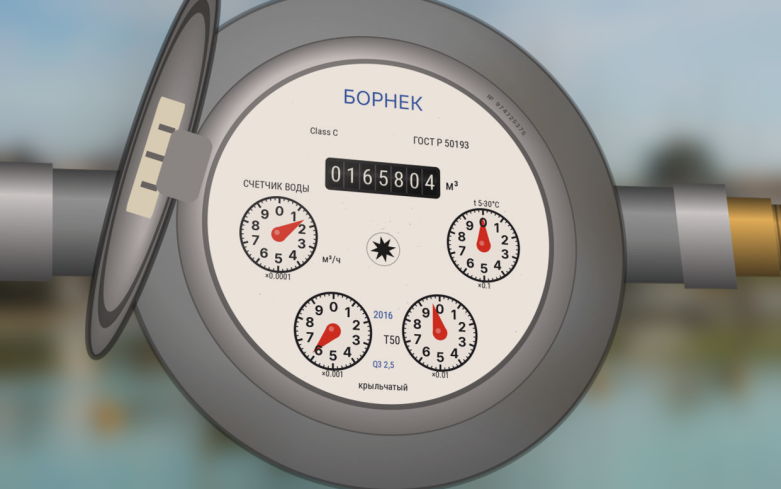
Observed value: 165803.9961 m³
